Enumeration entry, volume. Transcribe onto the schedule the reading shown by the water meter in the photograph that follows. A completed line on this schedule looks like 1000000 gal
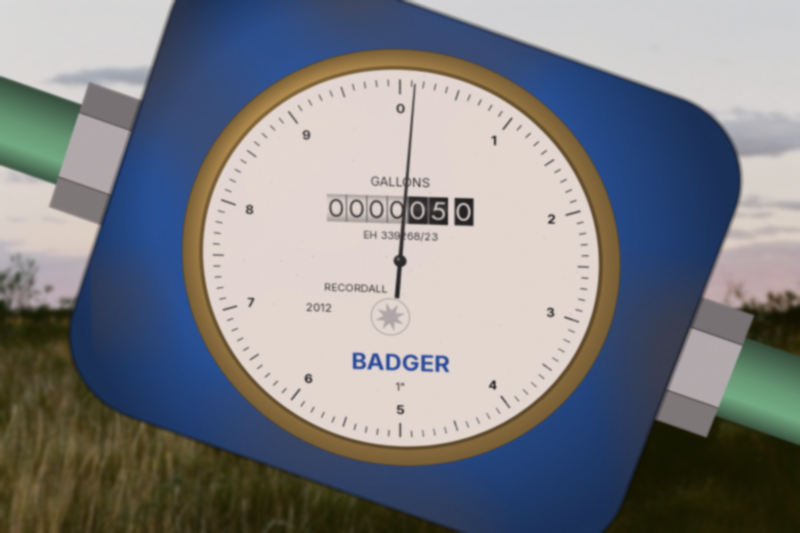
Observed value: 50.1 gal
